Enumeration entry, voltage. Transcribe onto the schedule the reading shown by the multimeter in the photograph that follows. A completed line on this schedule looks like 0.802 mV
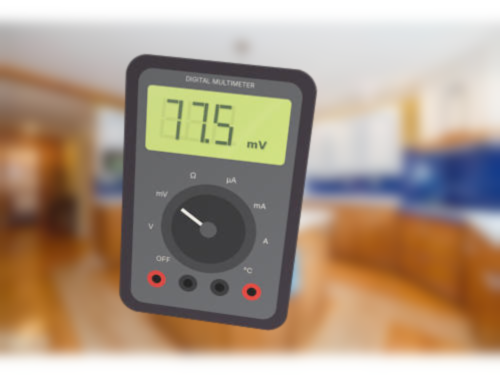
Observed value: 77.5 mV
